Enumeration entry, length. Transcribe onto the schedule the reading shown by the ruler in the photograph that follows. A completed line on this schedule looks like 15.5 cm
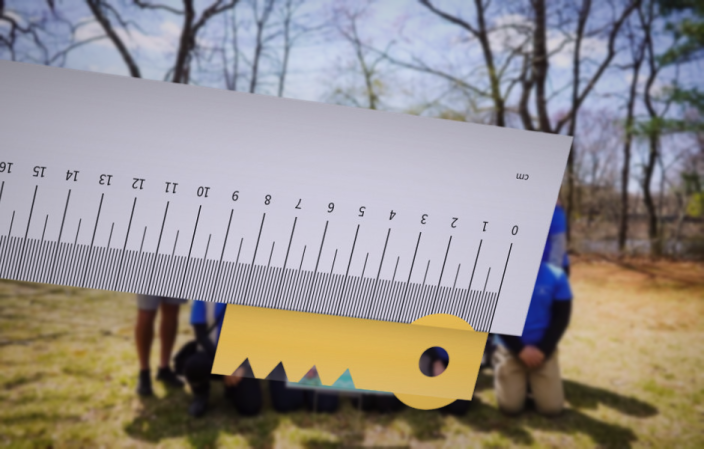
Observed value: 8.5 cm
